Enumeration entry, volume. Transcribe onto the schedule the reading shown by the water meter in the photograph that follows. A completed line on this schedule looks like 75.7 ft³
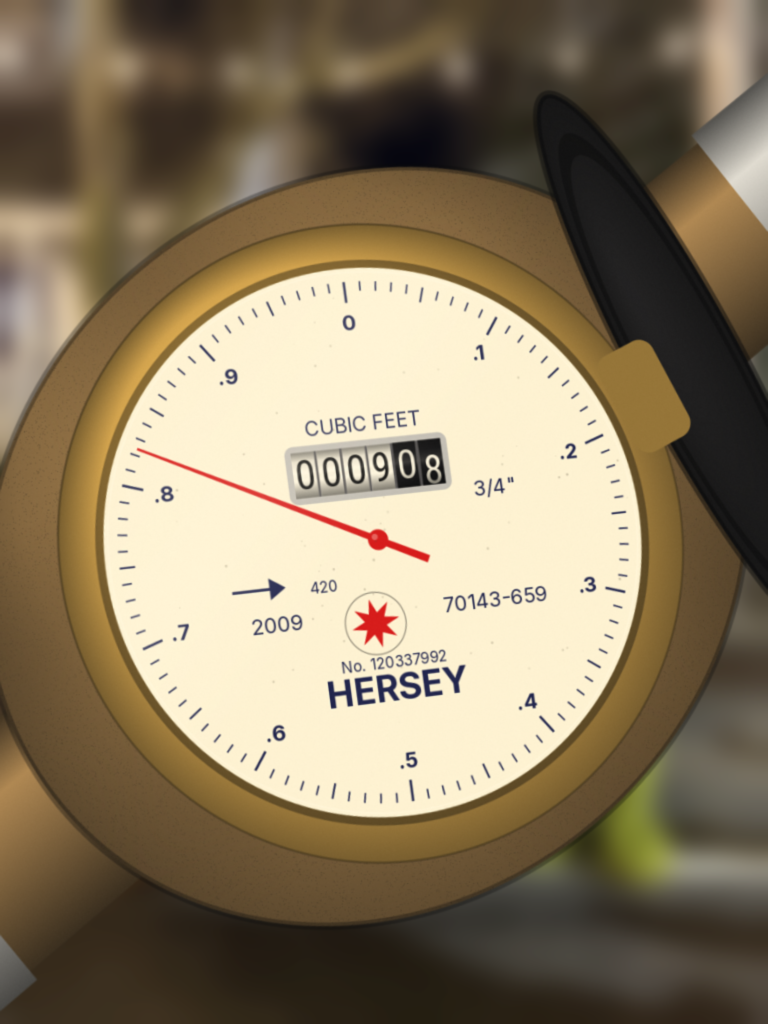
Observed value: 907.82 ft³
